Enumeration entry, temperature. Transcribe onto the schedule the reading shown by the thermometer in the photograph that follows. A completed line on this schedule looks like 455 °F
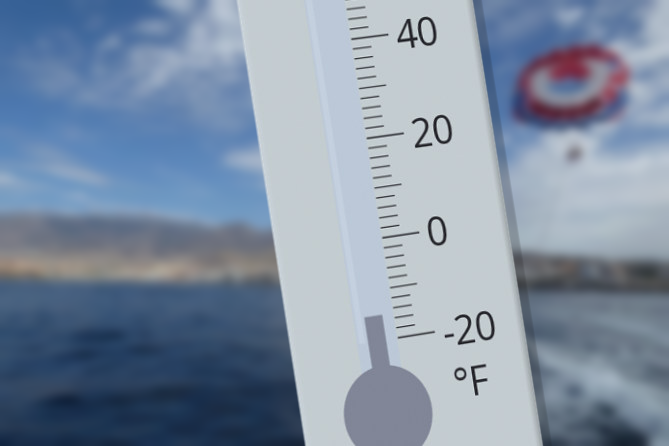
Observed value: -15 °F
